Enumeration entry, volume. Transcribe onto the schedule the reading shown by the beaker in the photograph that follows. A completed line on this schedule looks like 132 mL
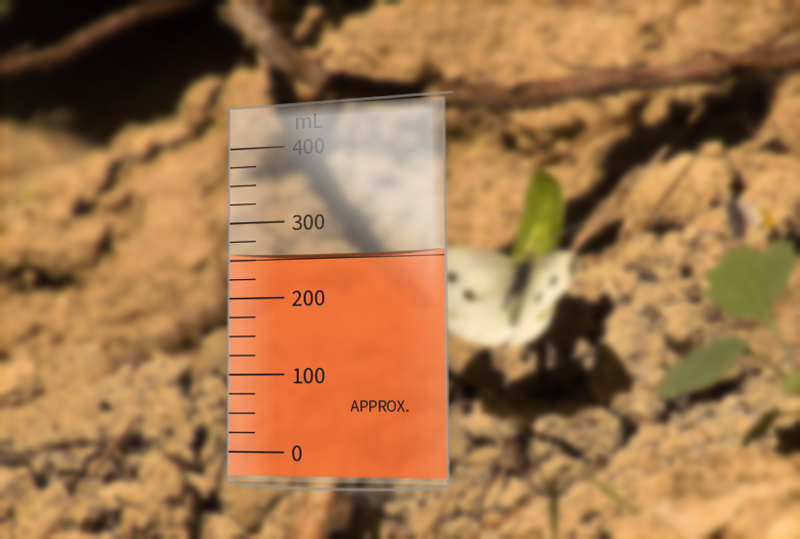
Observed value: 250 mL
